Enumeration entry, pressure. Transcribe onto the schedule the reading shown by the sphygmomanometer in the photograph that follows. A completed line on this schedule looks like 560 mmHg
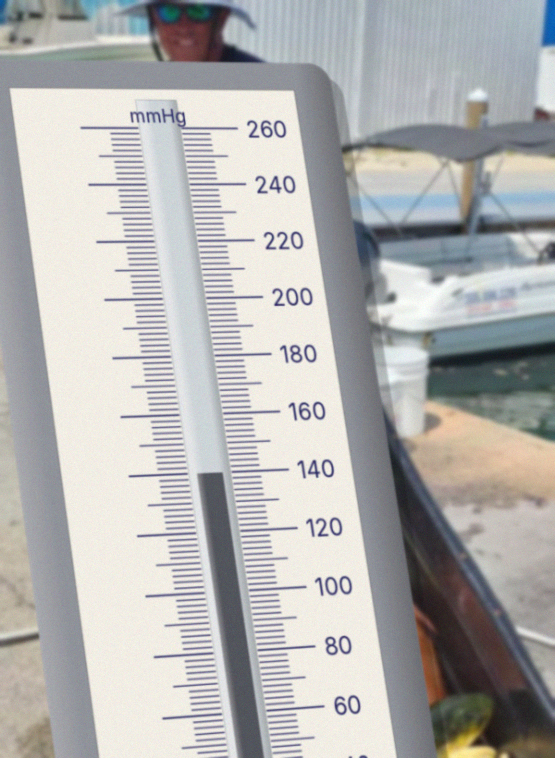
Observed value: 140 mmHg
